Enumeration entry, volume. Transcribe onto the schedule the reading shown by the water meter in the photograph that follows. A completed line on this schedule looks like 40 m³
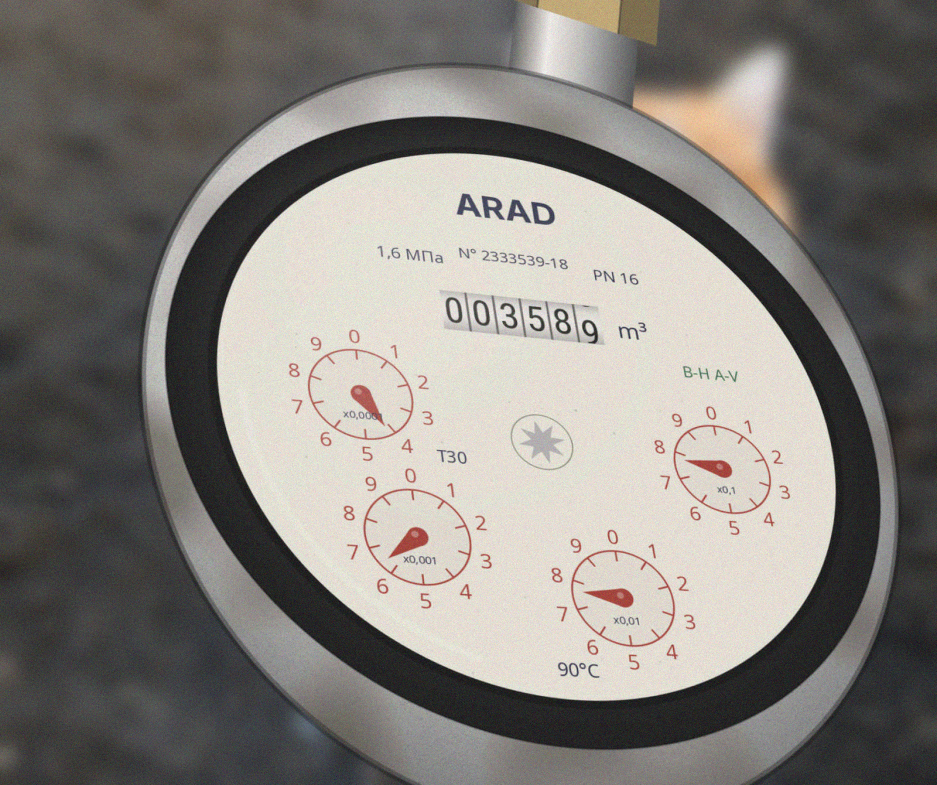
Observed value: 3588.7764 m³
